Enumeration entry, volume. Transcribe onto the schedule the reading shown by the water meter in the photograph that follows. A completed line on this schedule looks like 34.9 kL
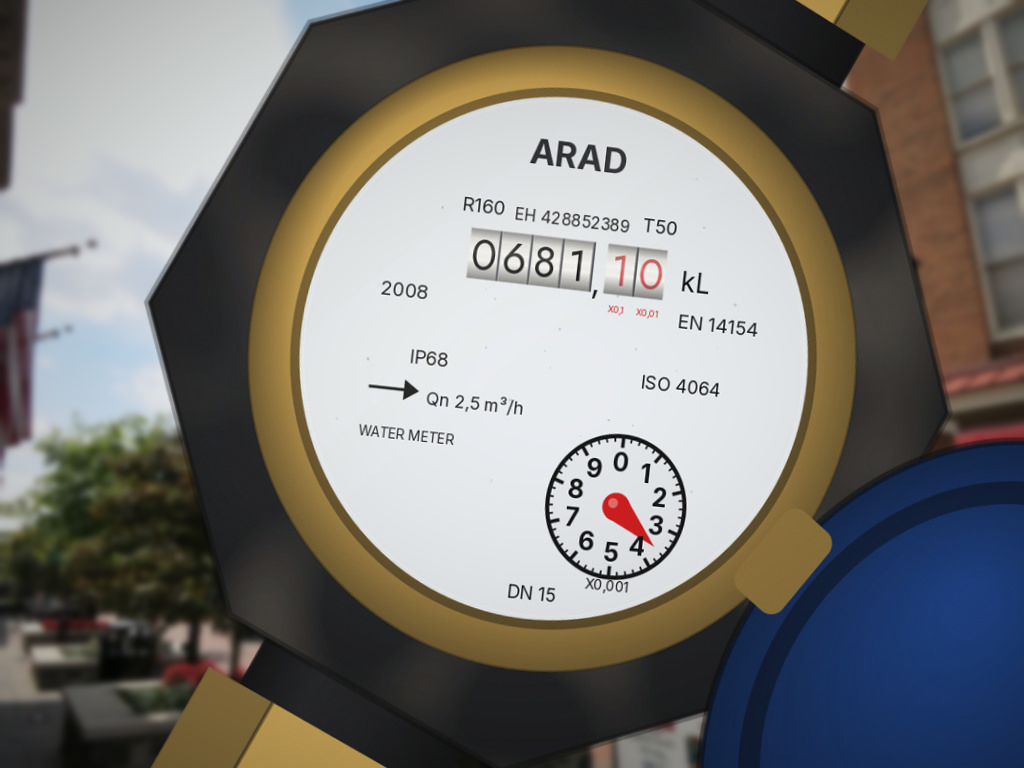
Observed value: 681.103 kL
